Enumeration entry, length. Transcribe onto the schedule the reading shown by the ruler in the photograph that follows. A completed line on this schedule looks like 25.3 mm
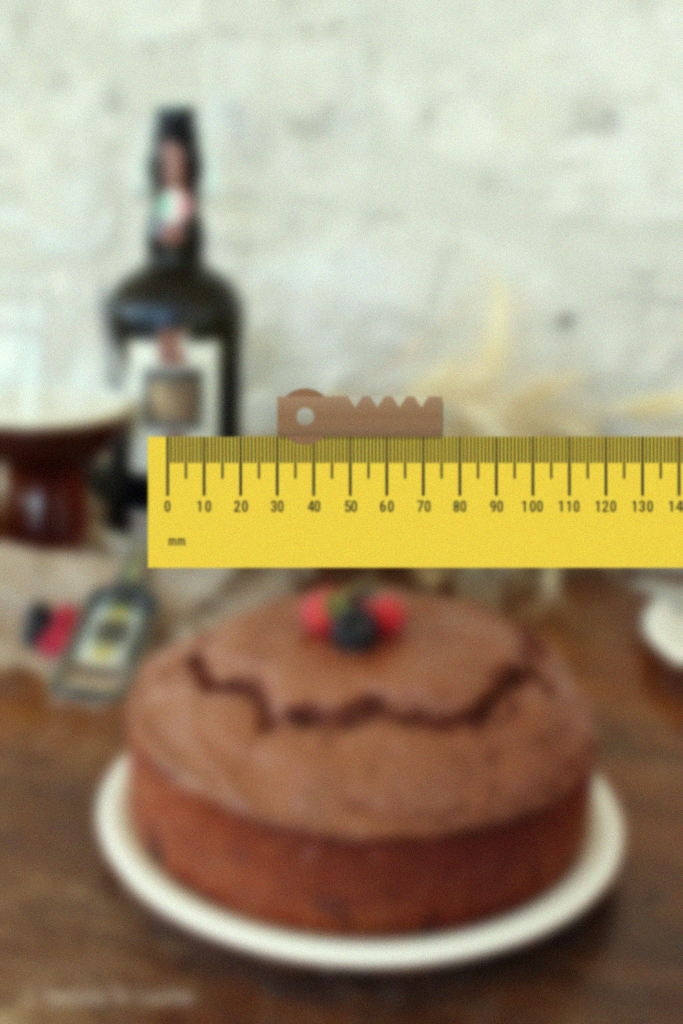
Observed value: 45 mm
